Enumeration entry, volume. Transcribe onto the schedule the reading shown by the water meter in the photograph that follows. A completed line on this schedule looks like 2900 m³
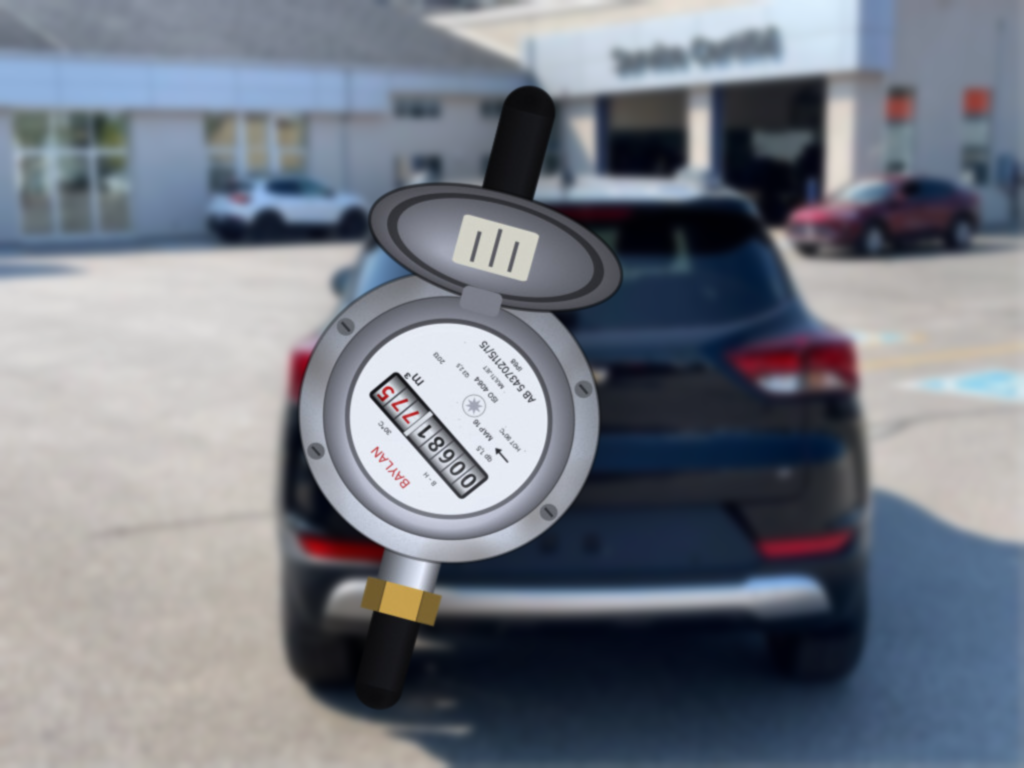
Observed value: 681.775 m³
